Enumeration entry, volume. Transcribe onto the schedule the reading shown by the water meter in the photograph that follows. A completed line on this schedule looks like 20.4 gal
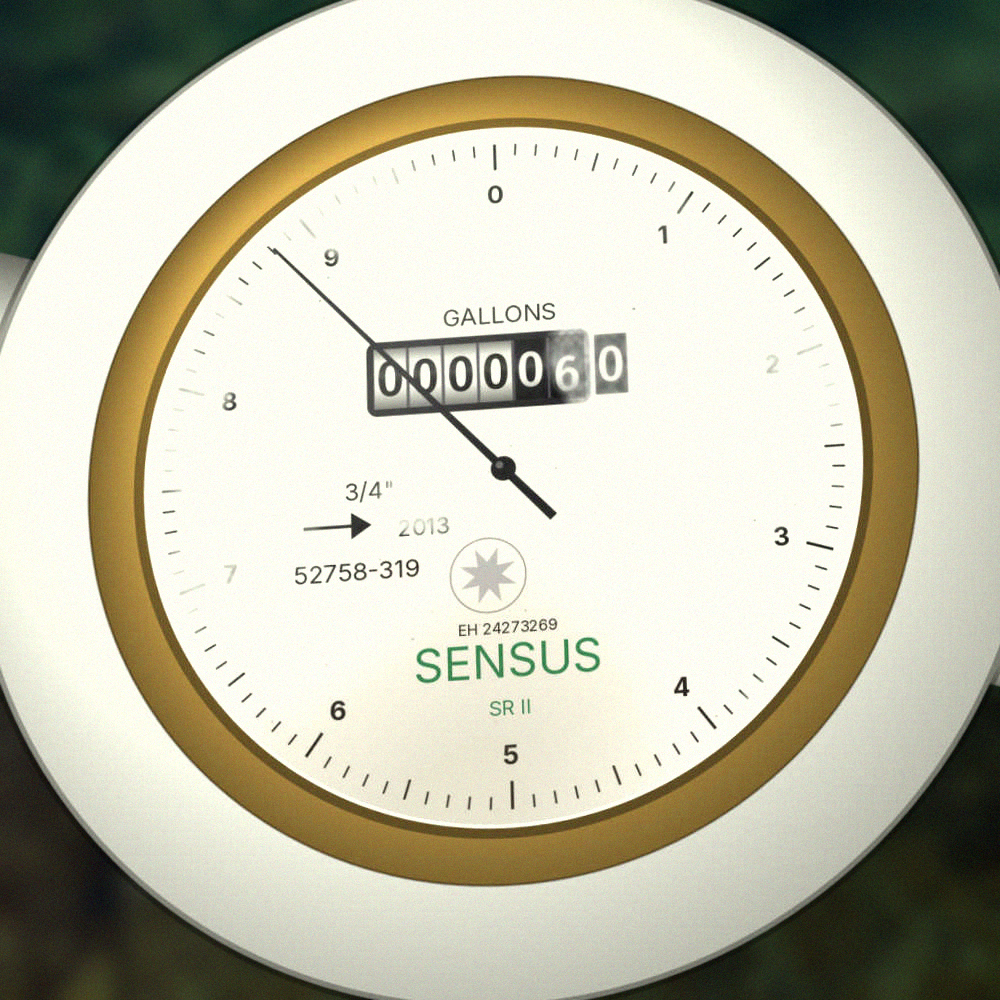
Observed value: 58.8 gal
